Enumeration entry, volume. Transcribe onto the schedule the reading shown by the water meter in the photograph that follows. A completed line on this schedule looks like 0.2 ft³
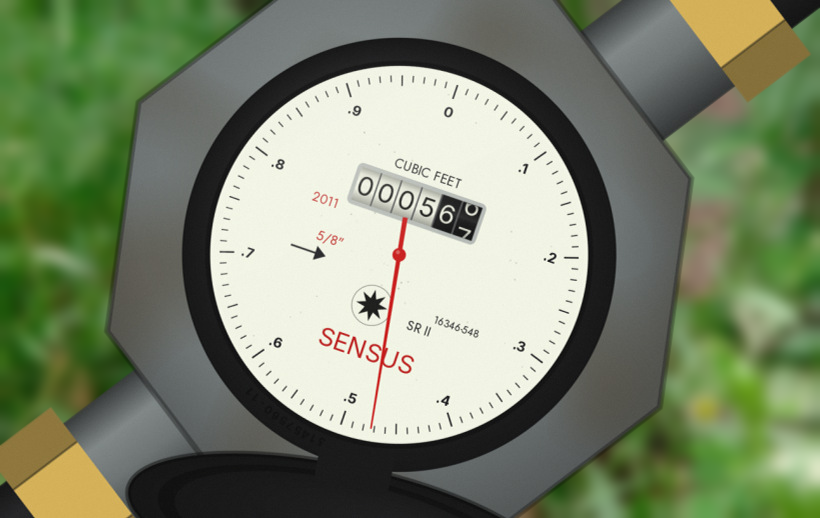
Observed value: 566.47 ft³
